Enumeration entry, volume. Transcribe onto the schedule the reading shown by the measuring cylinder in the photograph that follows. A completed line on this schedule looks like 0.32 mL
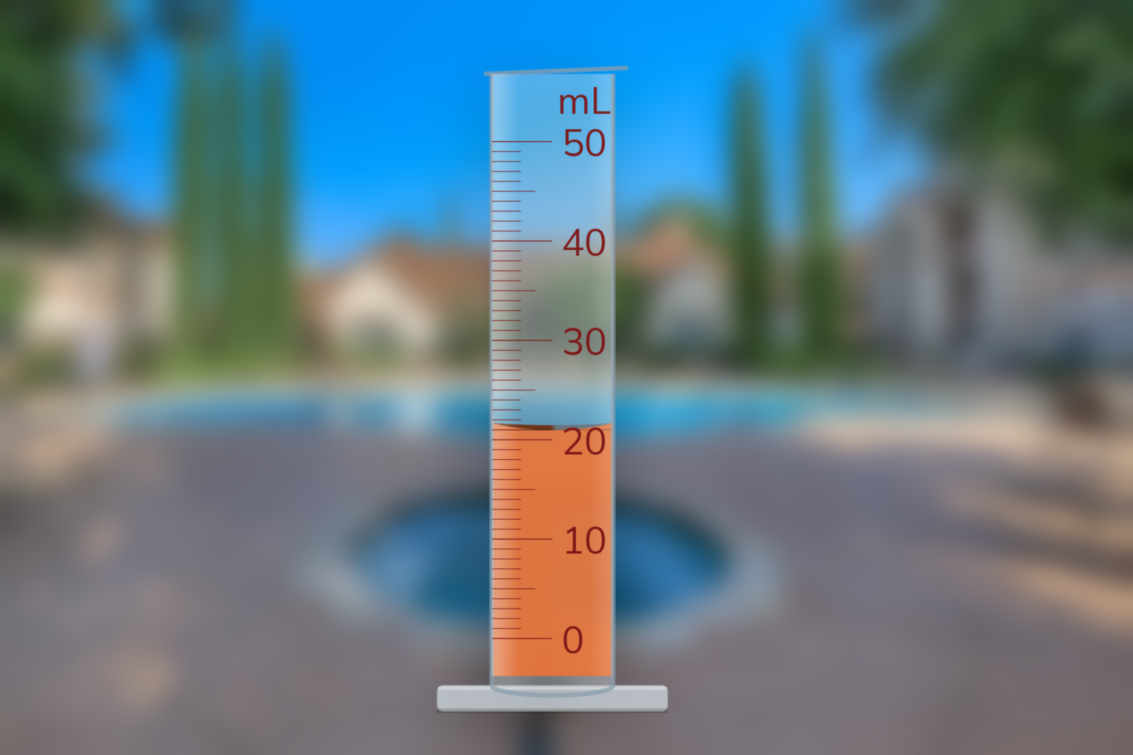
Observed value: 21 mL
